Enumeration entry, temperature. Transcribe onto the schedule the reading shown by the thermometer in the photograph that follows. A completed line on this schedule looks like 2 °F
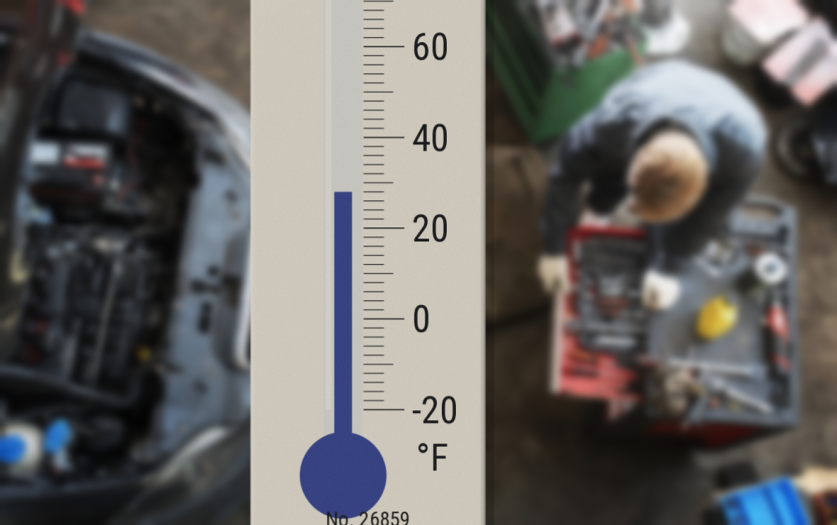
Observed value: 28 °F
